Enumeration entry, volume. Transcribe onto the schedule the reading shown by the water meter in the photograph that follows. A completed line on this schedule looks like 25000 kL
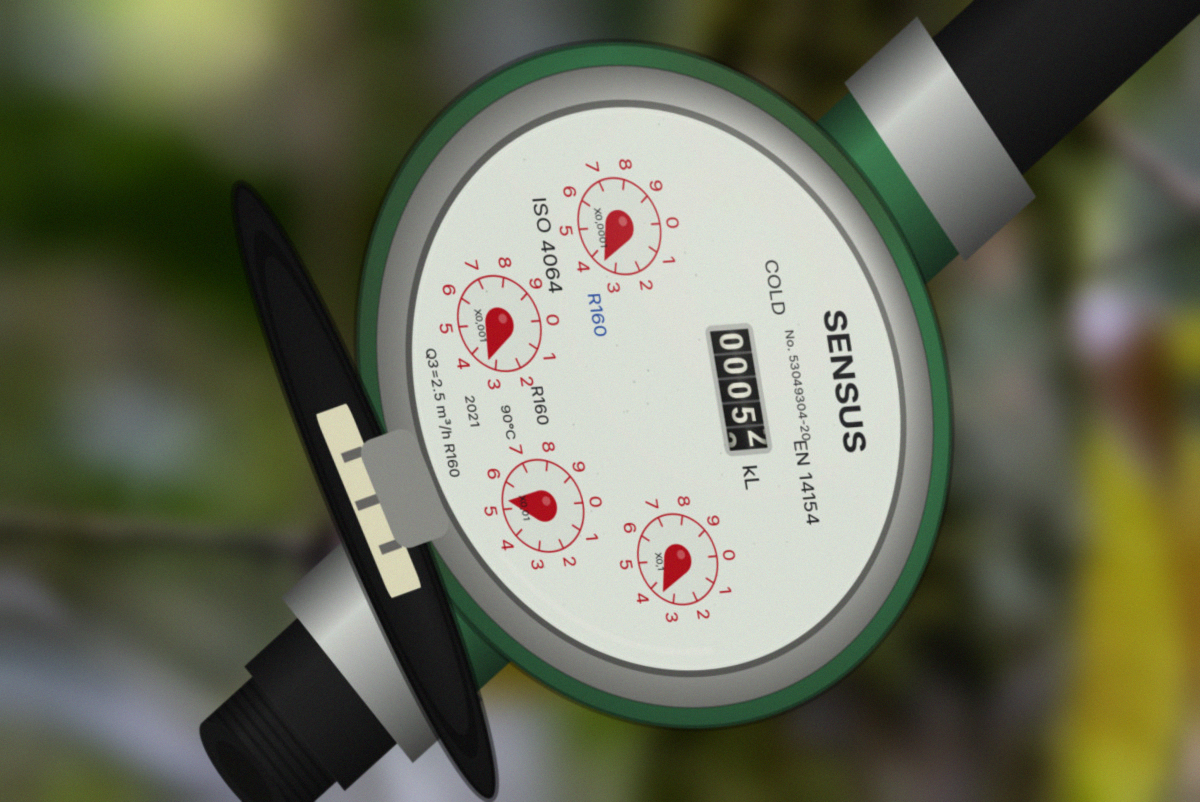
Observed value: 52.3533 kL
